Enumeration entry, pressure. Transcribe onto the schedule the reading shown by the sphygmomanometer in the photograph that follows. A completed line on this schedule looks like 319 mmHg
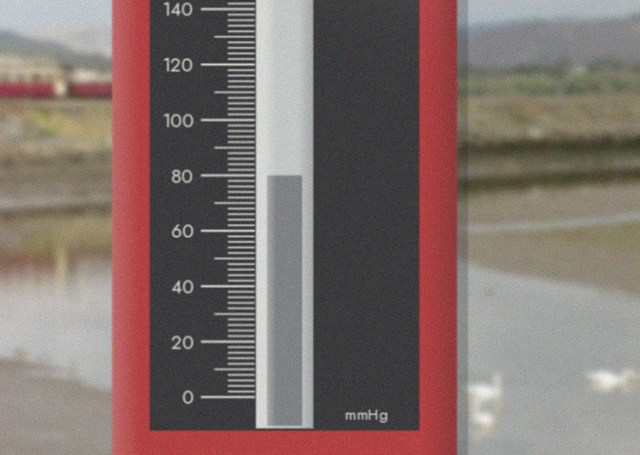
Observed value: 80 mmHg
